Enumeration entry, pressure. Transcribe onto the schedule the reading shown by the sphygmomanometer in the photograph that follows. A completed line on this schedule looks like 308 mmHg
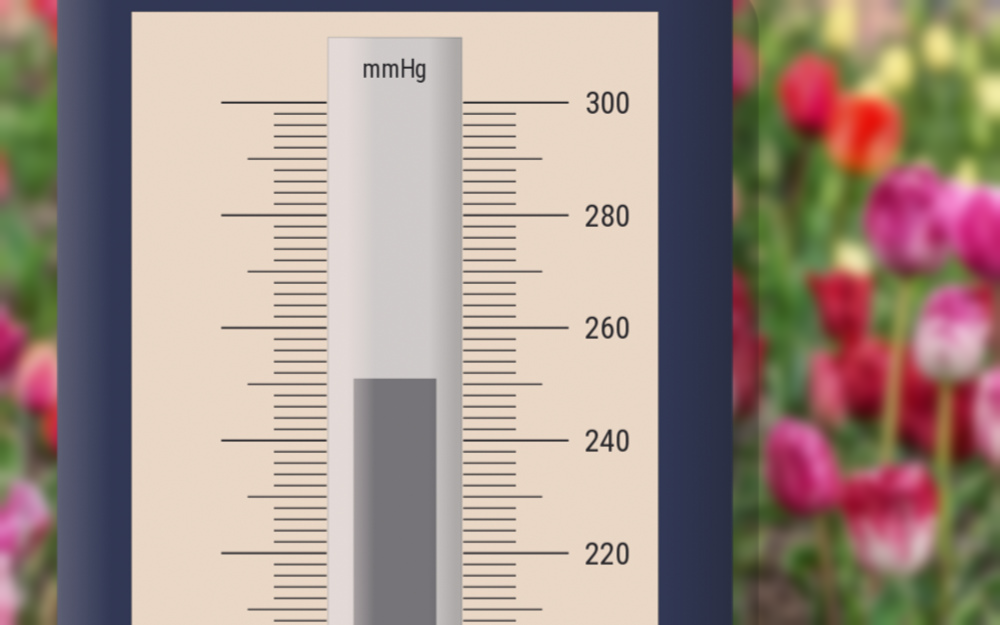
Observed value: 251 mmHg
